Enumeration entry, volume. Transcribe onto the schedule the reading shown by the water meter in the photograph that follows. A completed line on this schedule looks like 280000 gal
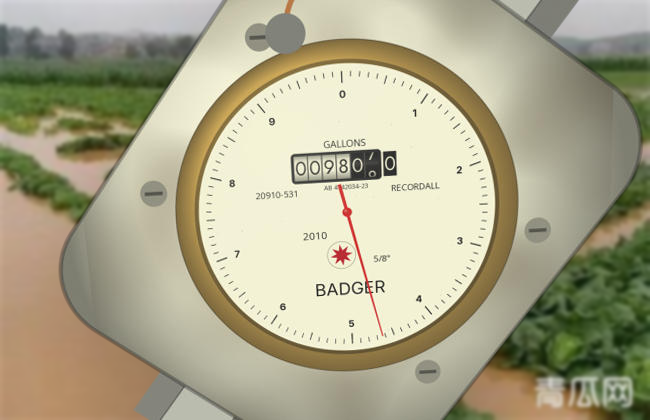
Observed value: 98074.6 gal
